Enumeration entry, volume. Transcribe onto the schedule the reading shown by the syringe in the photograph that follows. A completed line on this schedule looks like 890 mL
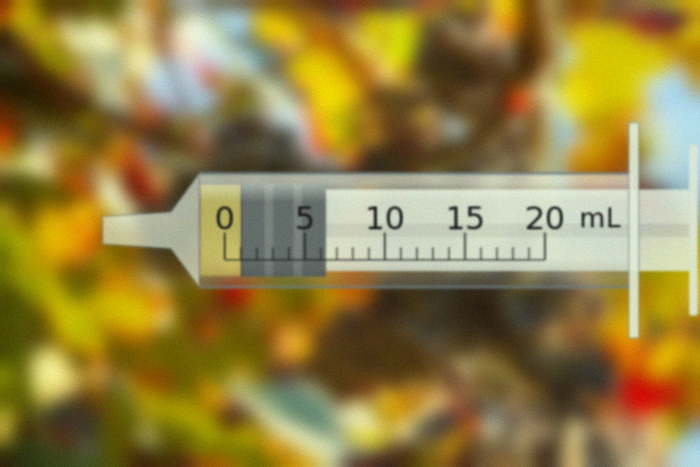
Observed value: 1 mL
